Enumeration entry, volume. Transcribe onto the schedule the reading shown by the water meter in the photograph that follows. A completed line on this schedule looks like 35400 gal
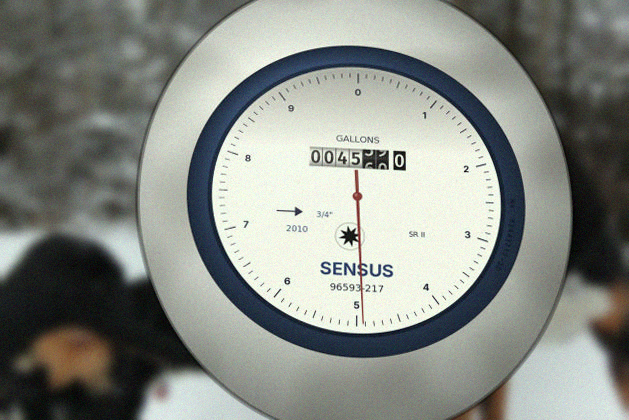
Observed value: 45594.9 gal
